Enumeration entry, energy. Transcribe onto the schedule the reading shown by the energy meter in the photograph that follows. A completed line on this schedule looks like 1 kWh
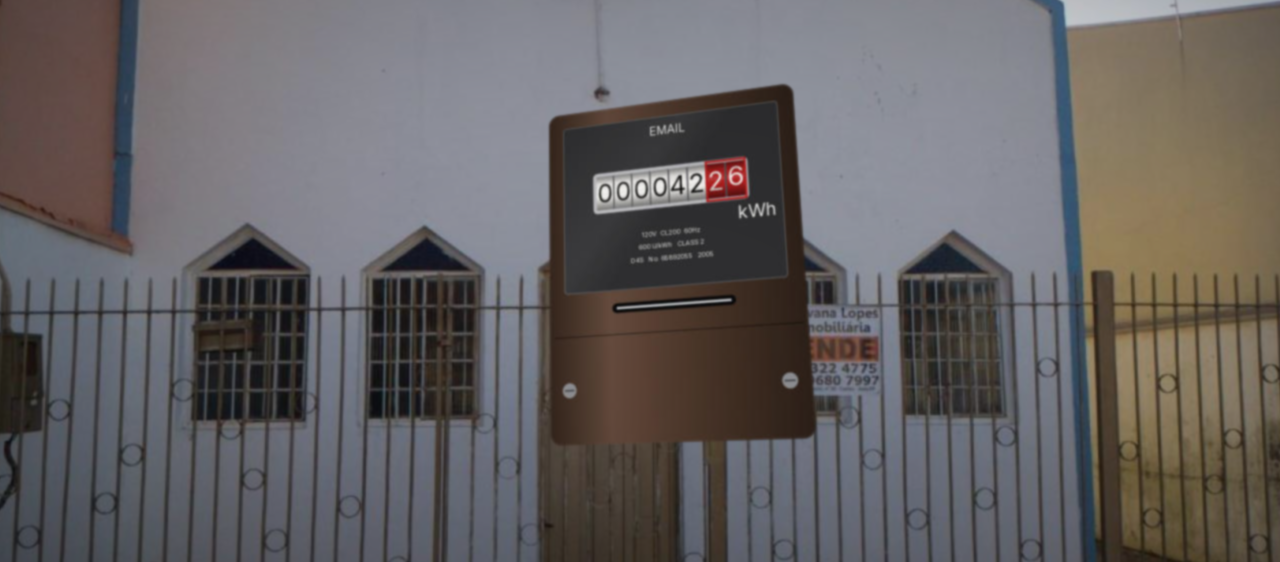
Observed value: 42.26 kWh
